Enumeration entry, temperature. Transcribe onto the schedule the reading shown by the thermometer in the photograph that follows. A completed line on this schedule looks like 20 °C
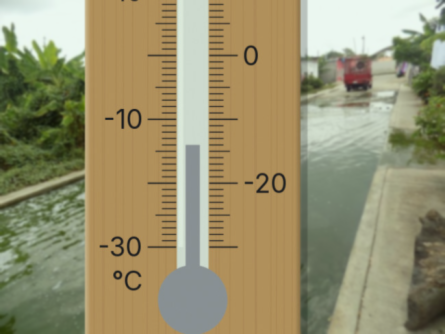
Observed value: -14 °C
